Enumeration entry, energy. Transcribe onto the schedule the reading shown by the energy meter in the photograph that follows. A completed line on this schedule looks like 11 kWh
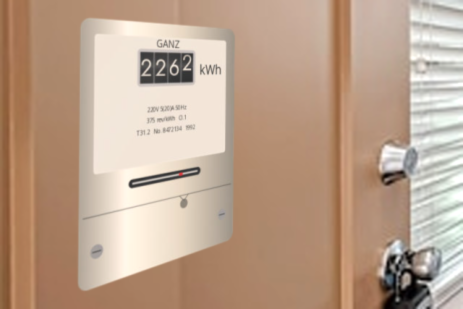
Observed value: 2262 kWh
